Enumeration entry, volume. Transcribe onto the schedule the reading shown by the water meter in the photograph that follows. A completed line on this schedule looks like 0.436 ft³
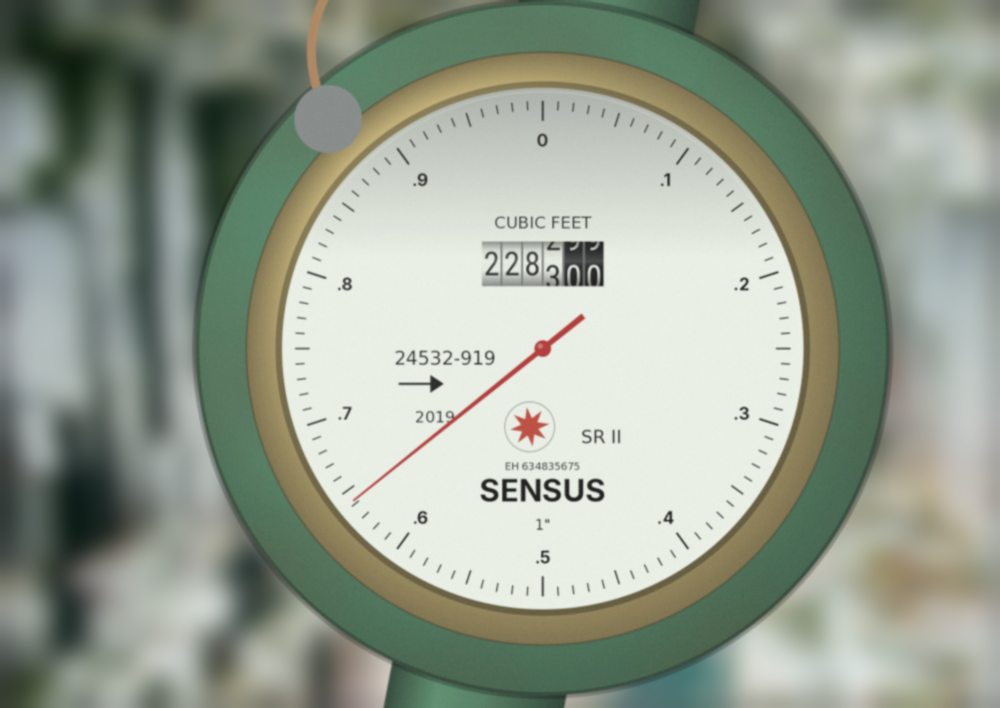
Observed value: 228299.64 ft³
